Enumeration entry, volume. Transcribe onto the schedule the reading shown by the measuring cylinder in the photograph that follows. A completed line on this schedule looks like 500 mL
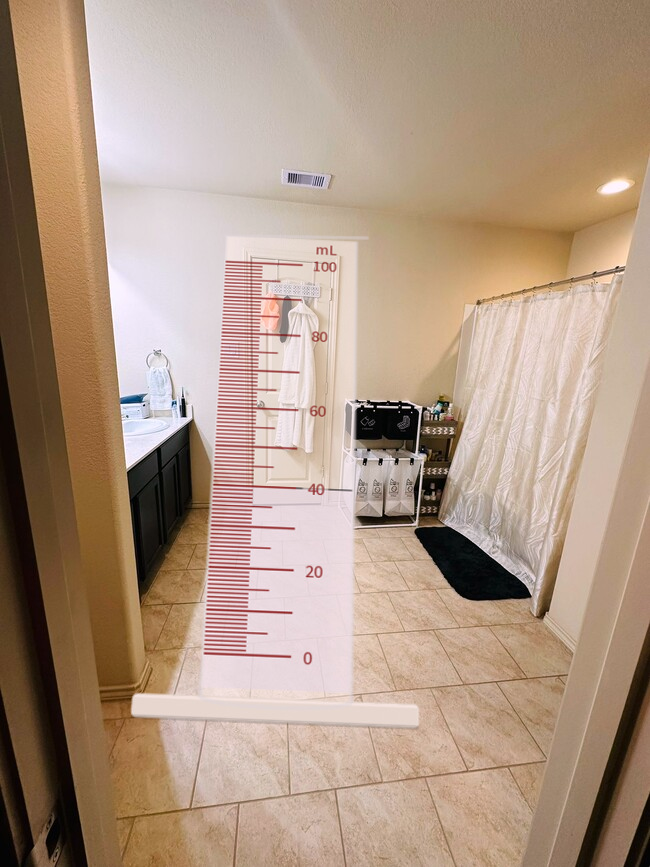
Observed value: 40 mL
